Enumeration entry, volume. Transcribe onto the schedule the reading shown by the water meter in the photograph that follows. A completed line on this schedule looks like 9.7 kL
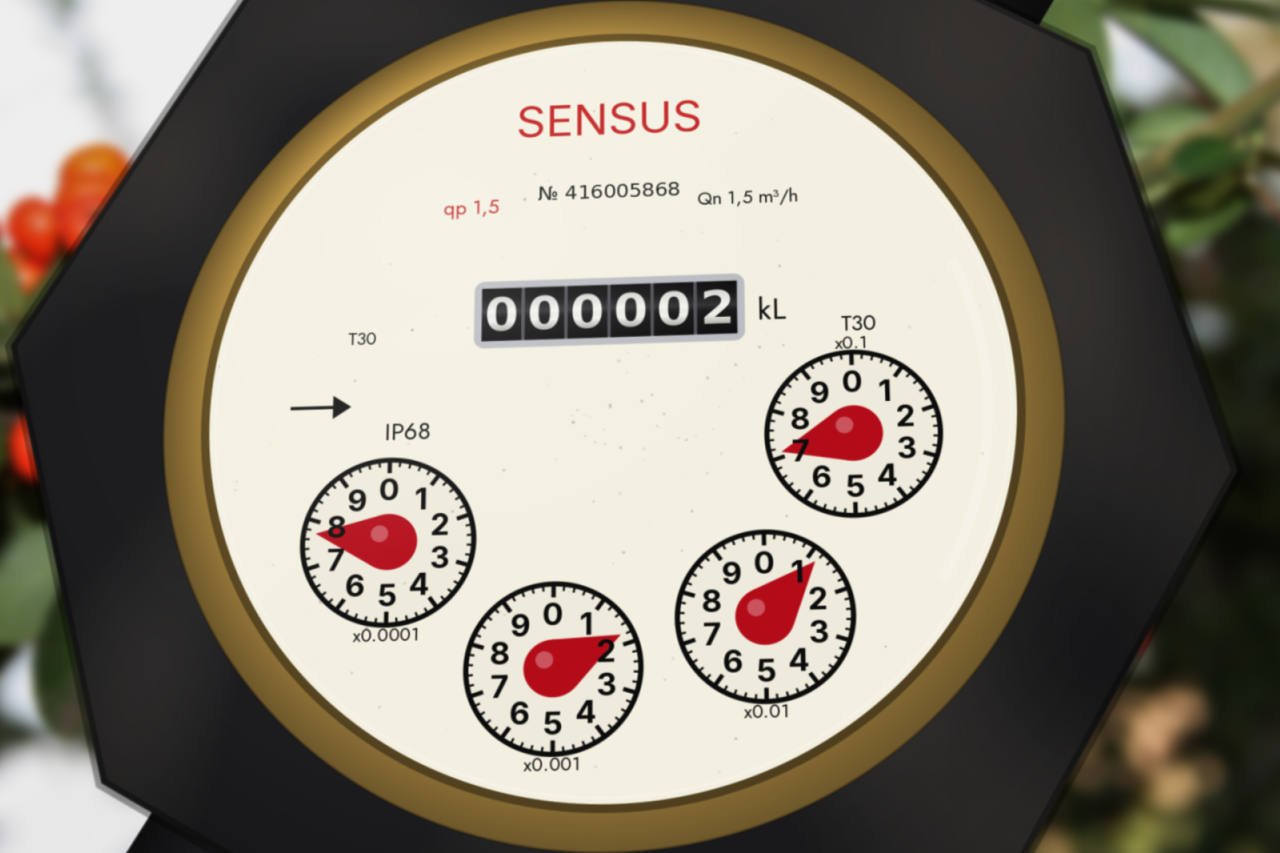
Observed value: 2.7117 kL
